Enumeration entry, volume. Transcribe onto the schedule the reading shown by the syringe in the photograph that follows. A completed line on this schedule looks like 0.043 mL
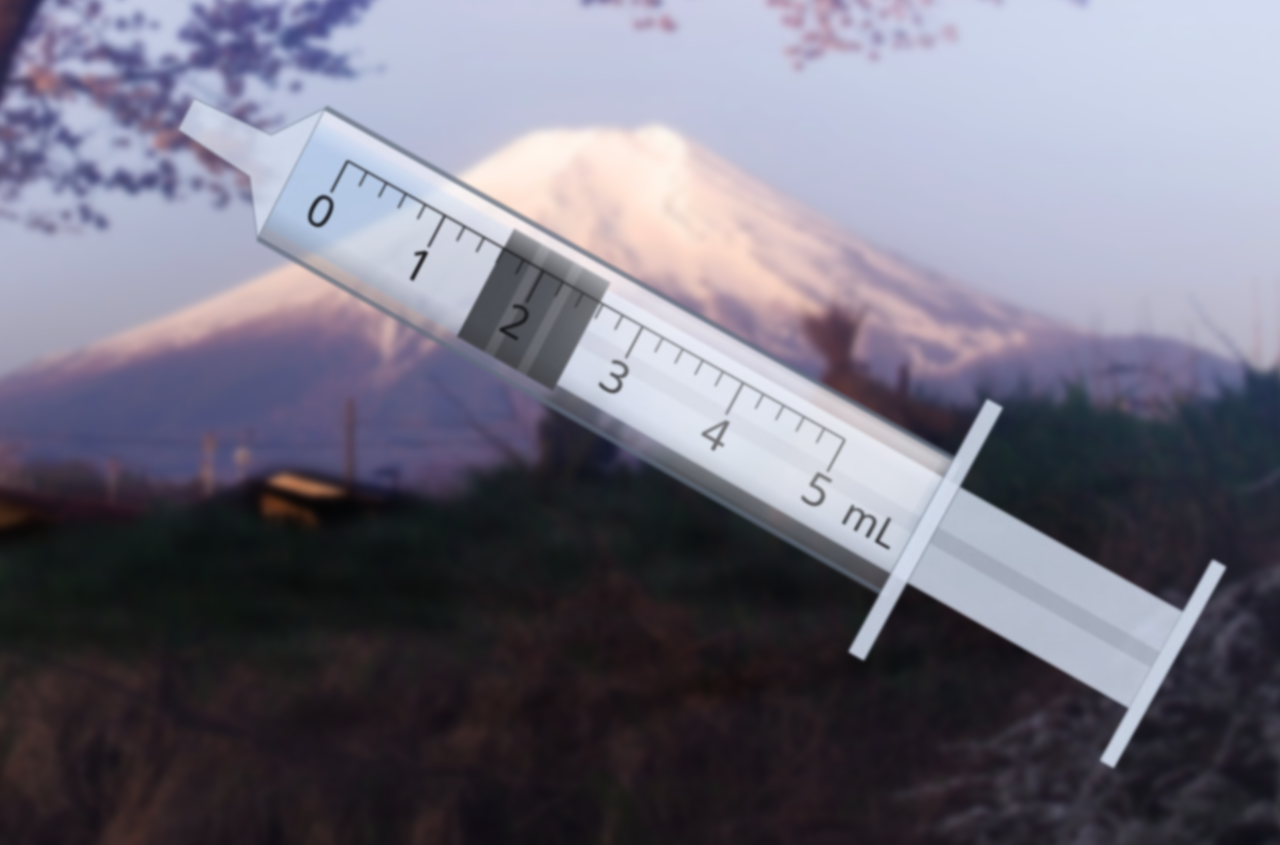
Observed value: 1.6 mL
